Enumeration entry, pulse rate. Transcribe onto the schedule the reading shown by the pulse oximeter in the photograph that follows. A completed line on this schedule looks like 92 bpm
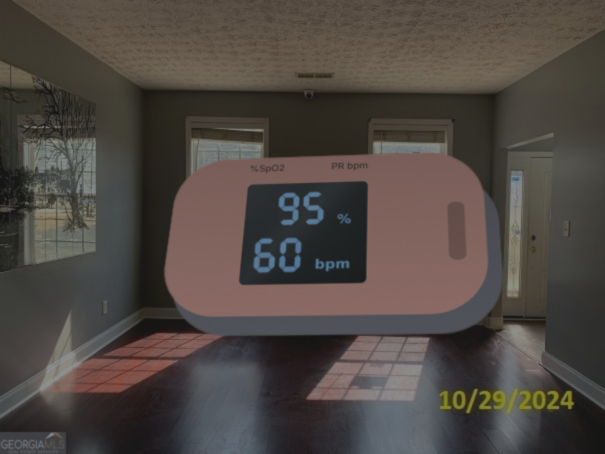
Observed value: 60 bpm
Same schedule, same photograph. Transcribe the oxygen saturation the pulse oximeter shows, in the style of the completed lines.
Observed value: 95 %
